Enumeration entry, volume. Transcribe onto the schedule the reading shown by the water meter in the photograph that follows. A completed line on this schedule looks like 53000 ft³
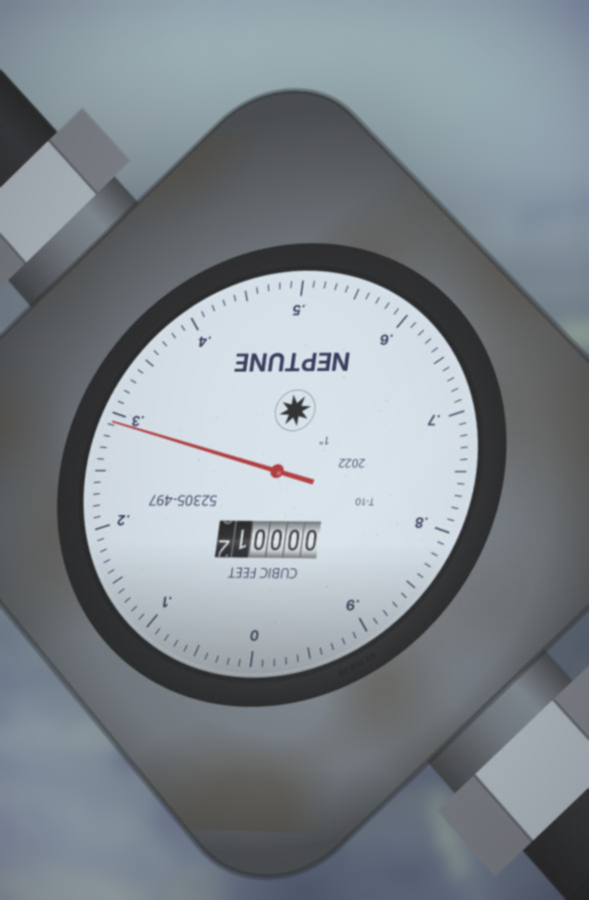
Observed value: 12.29 ft³
